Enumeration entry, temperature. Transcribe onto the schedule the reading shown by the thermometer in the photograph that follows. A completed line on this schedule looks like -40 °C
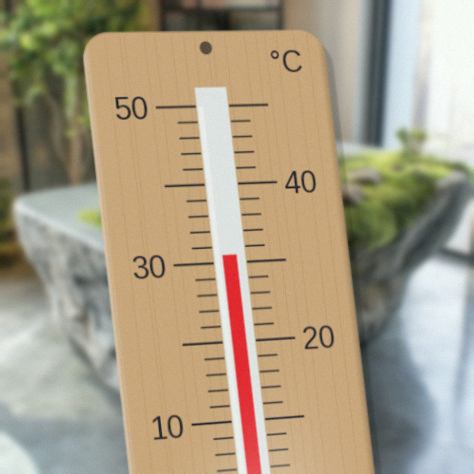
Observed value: 31 °C
